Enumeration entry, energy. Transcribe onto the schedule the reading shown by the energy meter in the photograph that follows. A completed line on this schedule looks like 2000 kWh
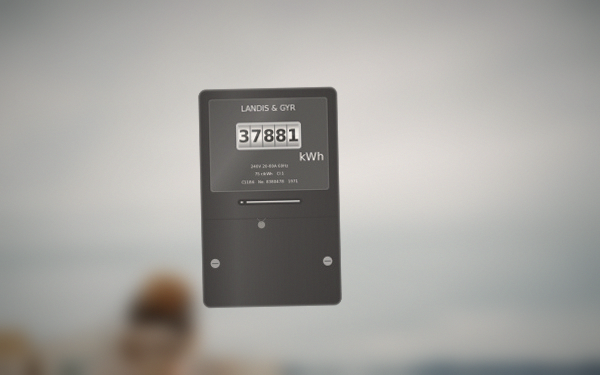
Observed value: 37881 kWh
